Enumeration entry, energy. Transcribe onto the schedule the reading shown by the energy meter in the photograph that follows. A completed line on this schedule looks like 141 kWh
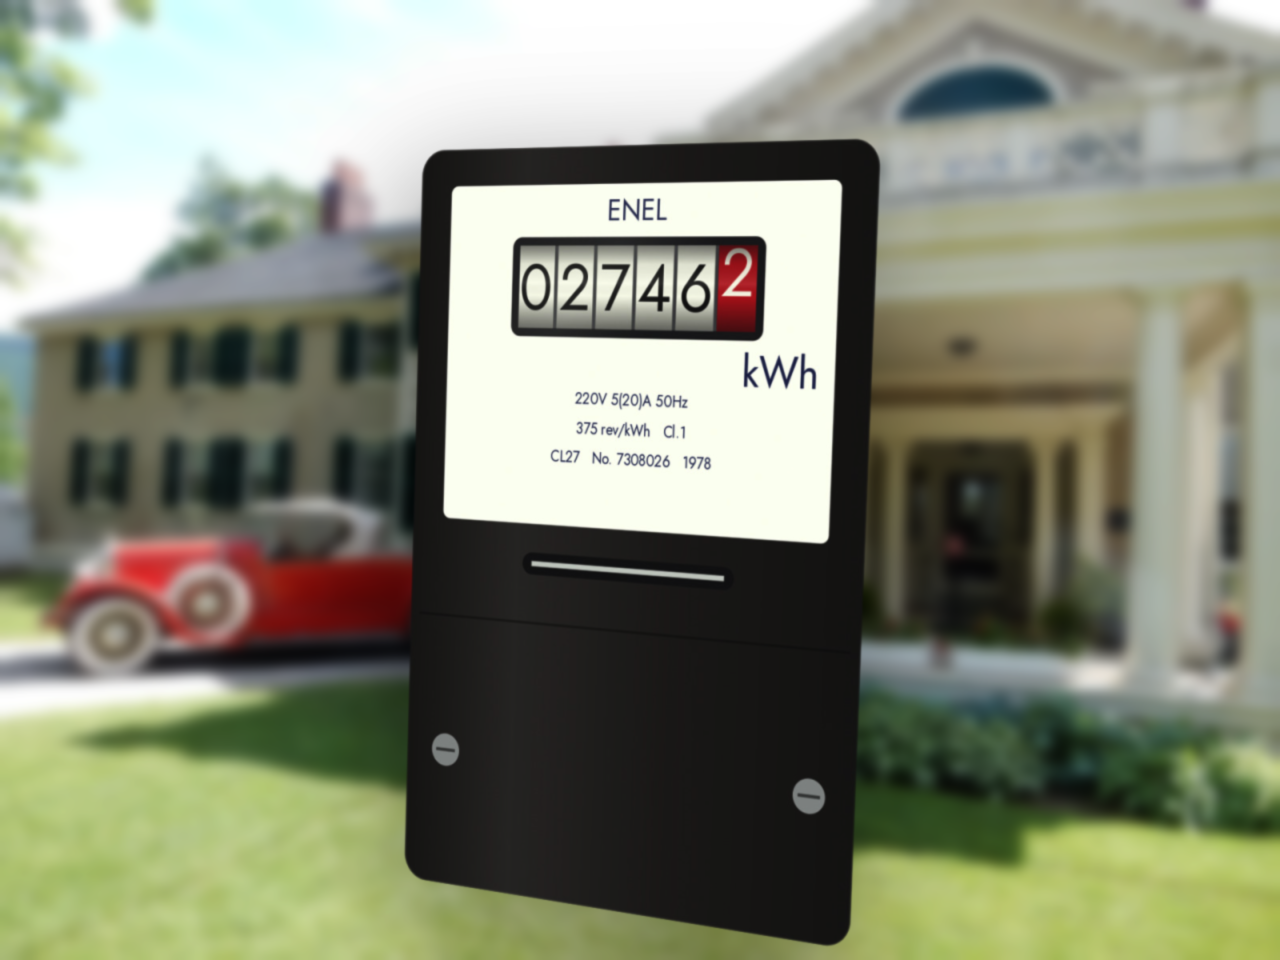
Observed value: 2746.2 kWh
